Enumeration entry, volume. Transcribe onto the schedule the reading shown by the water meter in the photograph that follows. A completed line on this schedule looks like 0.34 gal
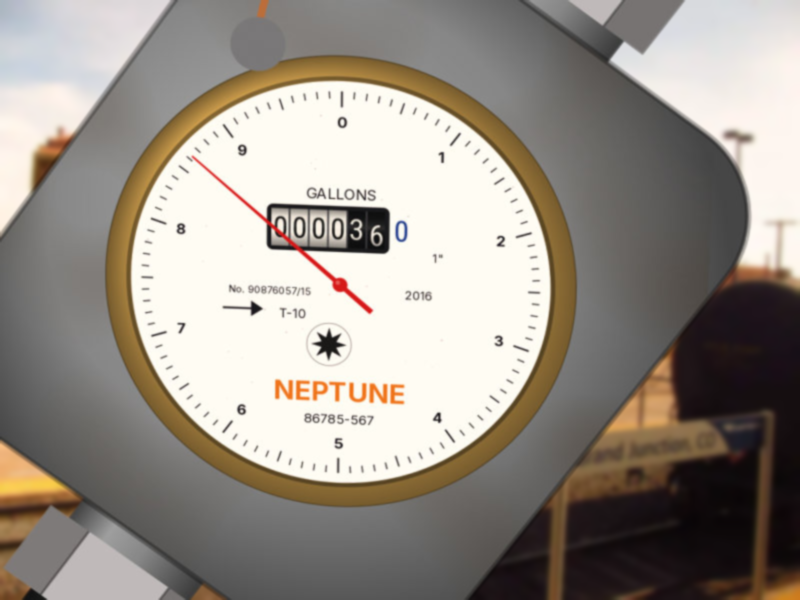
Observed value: 358.6 gal
